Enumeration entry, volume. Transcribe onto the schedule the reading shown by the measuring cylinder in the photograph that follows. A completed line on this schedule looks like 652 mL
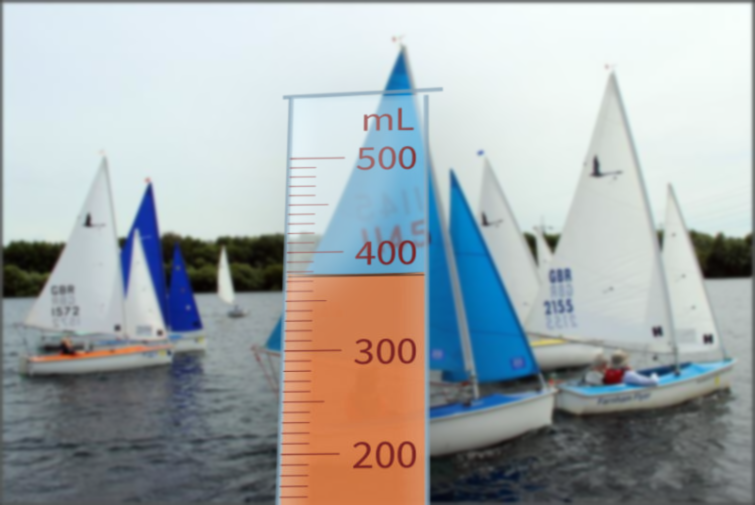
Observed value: 375 mL
